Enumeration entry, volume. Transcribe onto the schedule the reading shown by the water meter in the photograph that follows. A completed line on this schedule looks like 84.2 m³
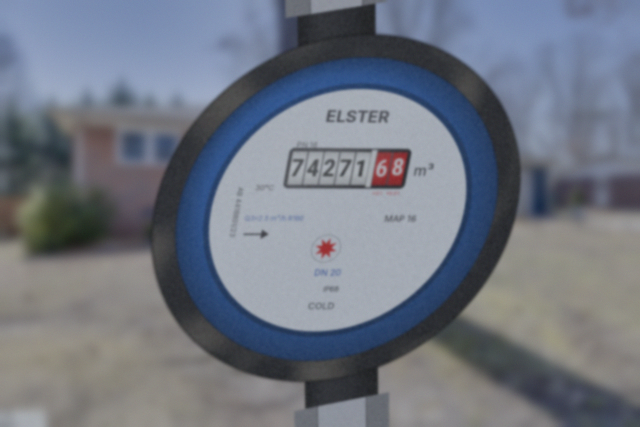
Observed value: 74271.68 m³
